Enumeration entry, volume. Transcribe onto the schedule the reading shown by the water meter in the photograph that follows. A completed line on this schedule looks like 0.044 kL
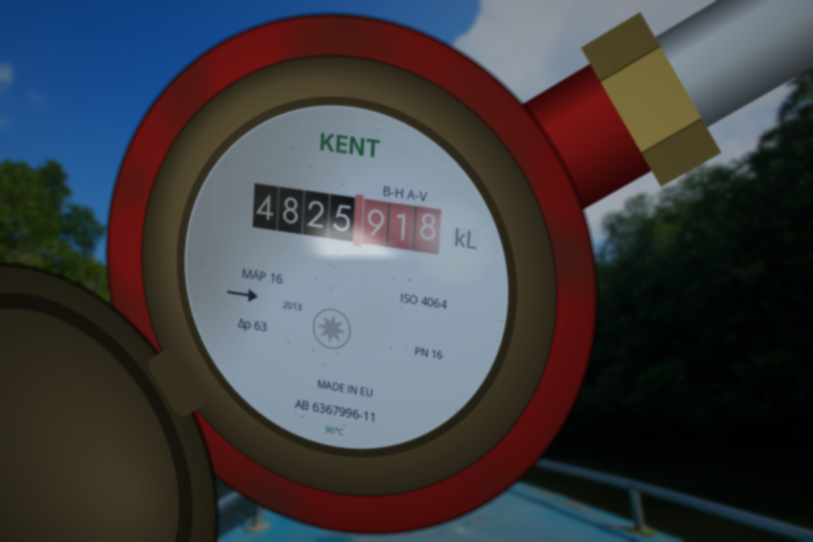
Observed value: 4825.918 kL
